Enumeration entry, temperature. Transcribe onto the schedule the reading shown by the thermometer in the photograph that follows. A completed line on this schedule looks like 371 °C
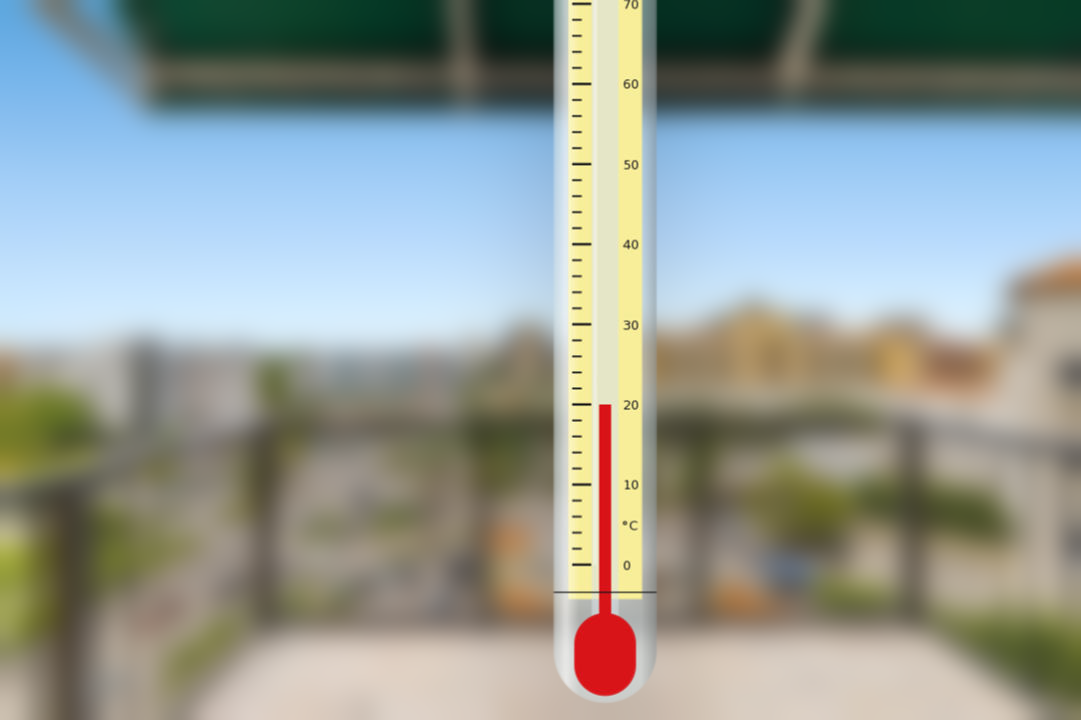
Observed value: 20 °C
